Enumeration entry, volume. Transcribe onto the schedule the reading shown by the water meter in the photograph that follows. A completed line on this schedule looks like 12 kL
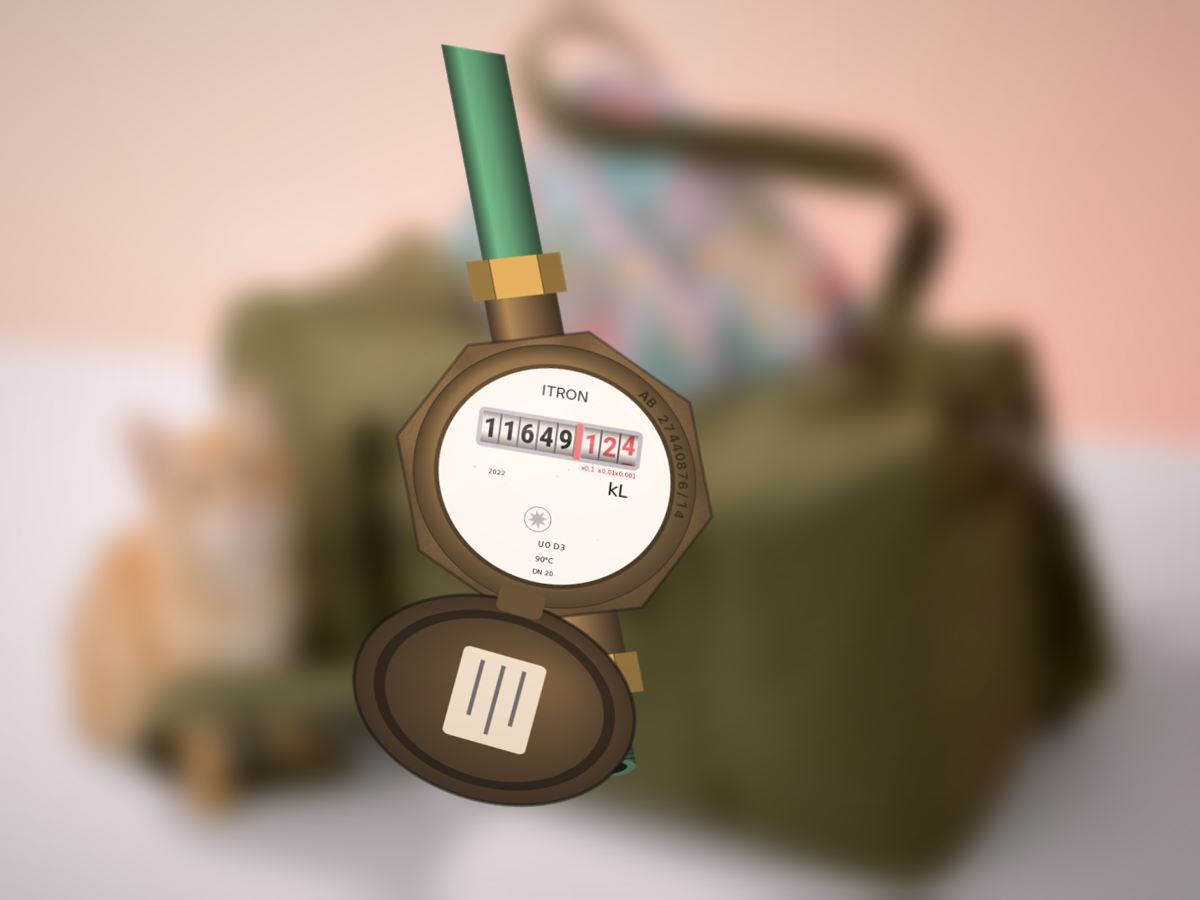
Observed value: 11649.124 kL
